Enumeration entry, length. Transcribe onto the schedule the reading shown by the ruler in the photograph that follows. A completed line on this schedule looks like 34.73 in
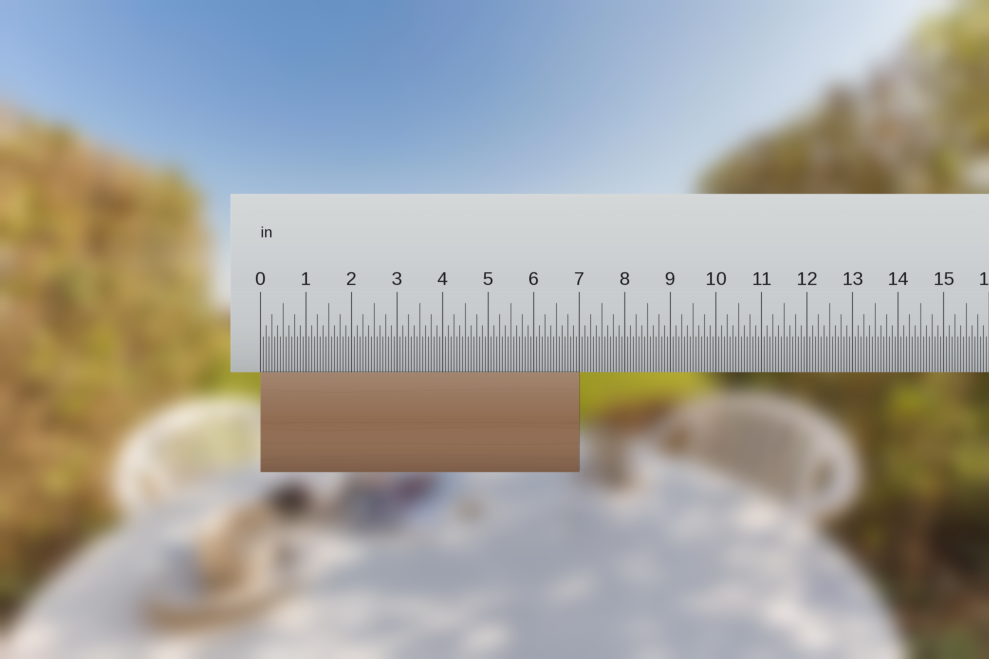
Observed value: 7 in
